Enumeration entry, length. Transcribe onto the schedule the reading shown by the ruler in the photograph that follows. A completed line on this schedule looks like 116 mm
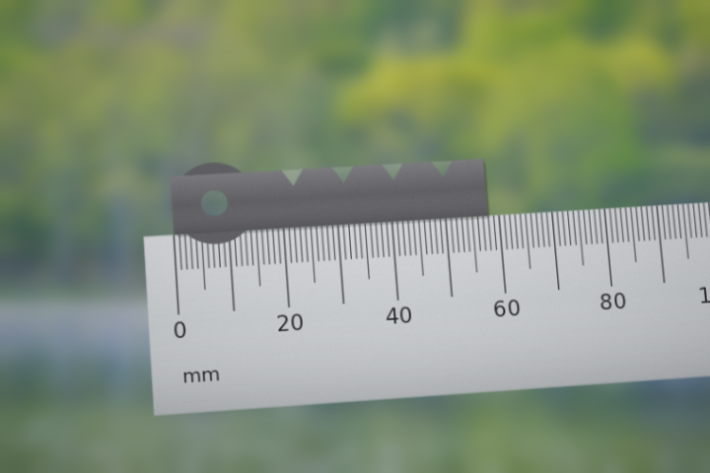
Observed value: 58 mm
